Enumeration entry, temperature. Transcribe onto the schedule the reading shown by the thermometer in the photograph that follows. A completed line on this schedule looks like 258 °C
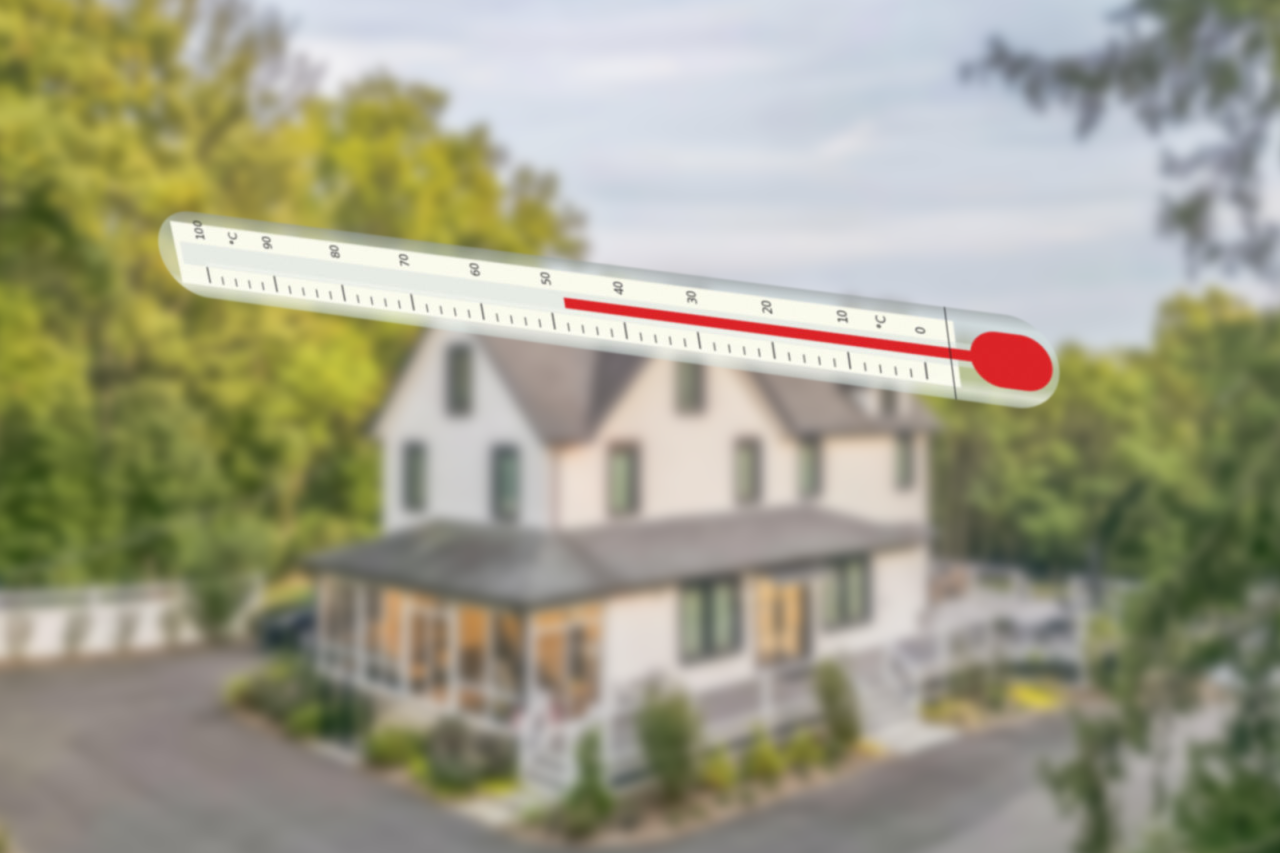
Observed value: 48 °C
